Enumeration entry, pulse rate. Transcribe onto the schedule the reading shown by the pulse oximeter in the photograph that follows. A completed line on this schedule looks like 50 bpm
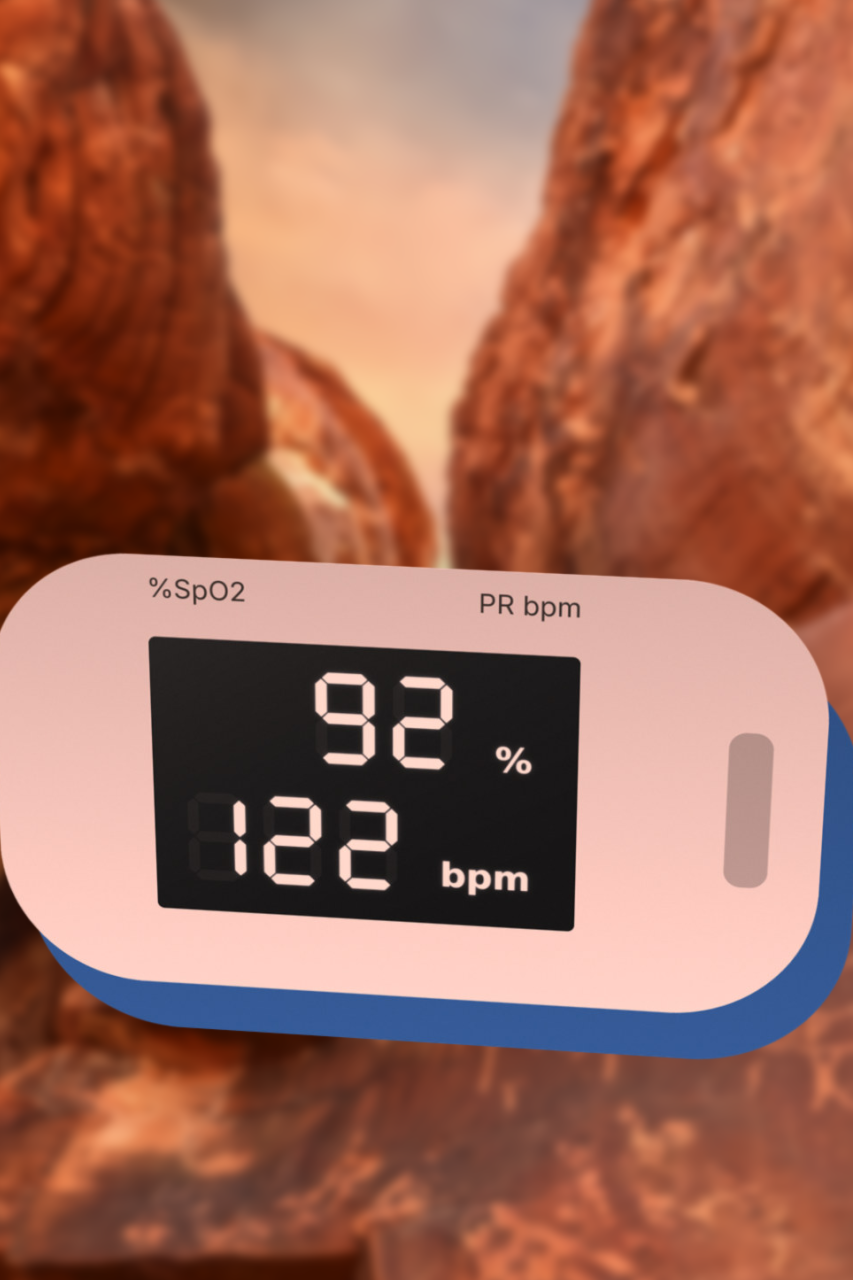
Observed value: 122 bpm
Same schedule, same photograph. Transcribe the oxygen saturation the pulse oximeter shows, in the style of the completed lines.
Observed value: 92 %
